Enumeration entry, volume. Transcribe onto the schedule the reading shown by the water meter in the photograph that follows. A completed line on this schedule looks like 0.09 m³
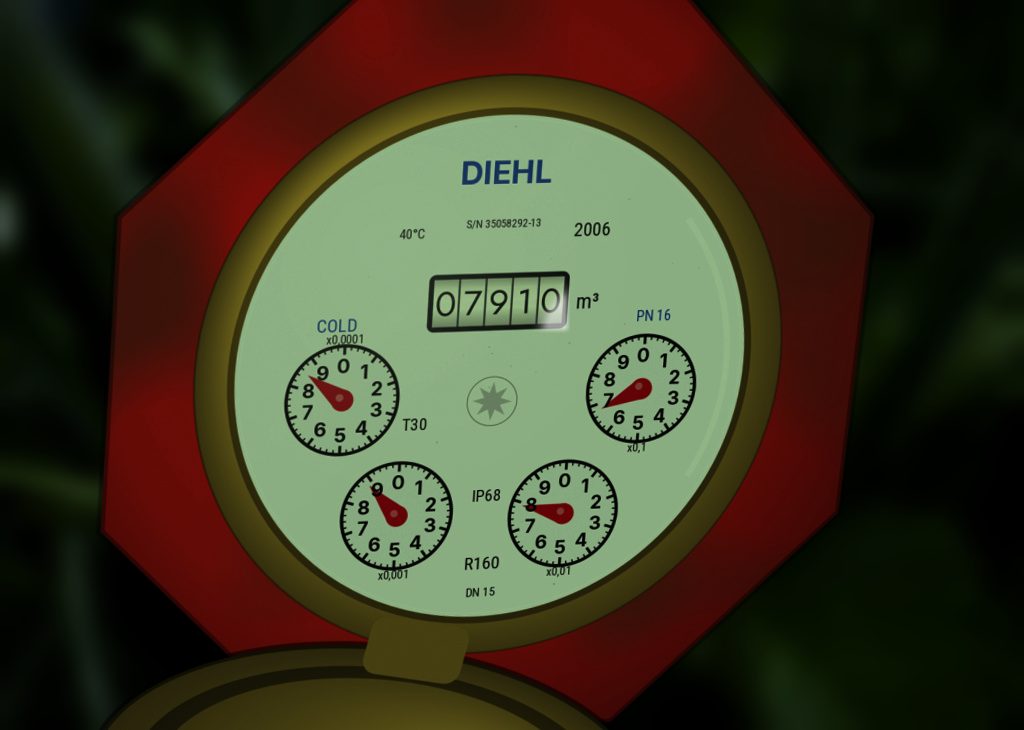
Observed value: 7910.6788 m³
